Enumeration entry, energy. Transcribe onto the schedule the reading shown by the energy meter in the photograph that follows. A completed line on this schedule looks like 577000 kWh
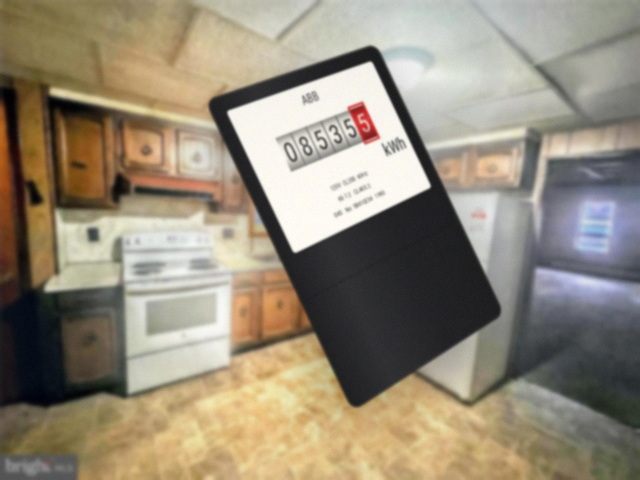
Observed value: 8535.5 kWh
